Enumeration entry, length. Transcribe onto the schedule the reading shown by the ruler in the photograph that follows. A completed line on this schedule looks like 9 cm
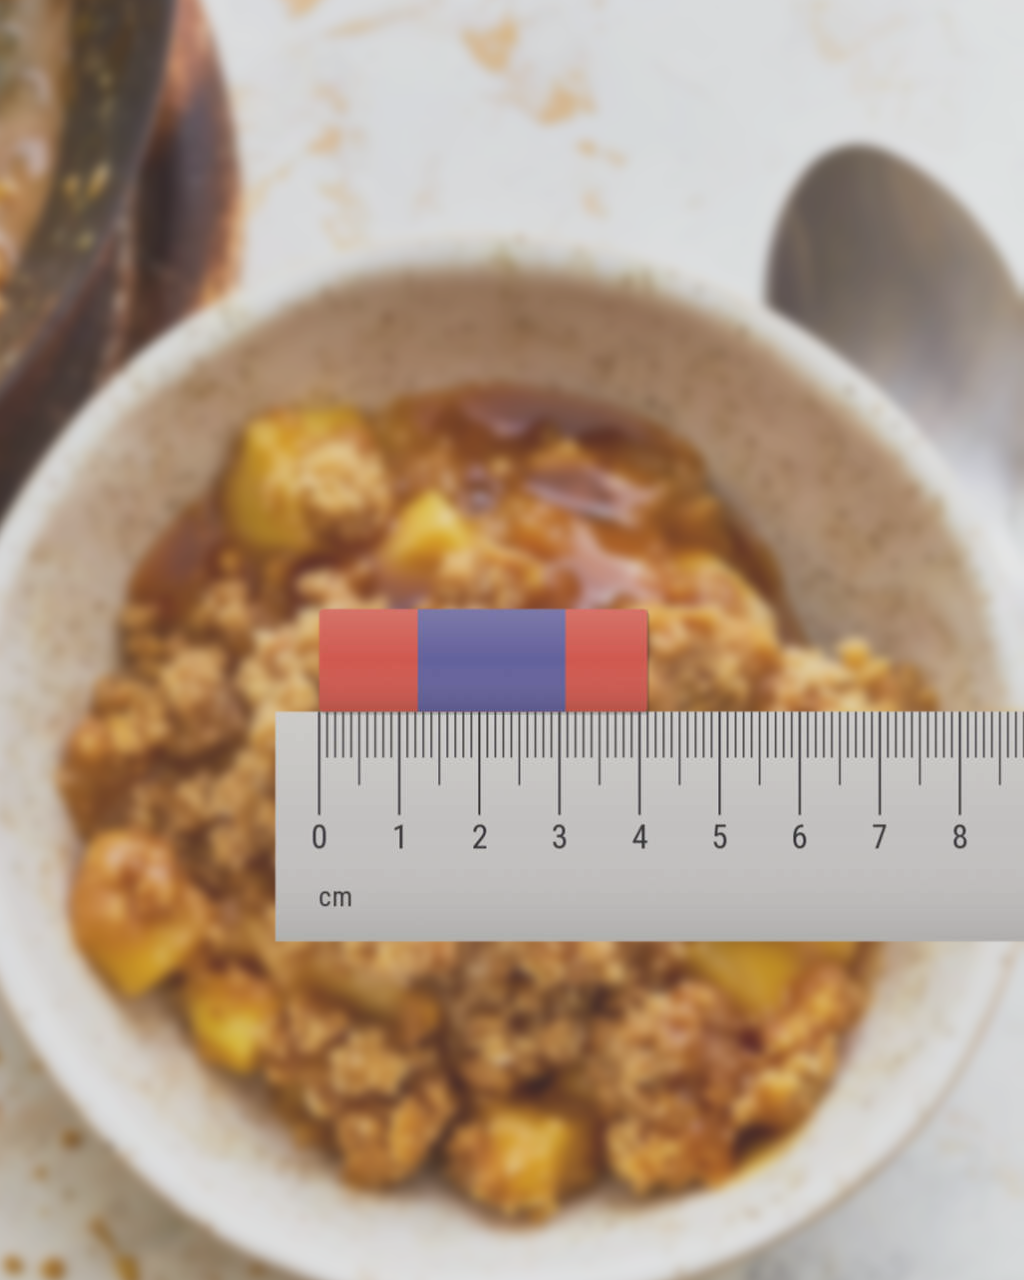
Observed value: 4.1 cm
